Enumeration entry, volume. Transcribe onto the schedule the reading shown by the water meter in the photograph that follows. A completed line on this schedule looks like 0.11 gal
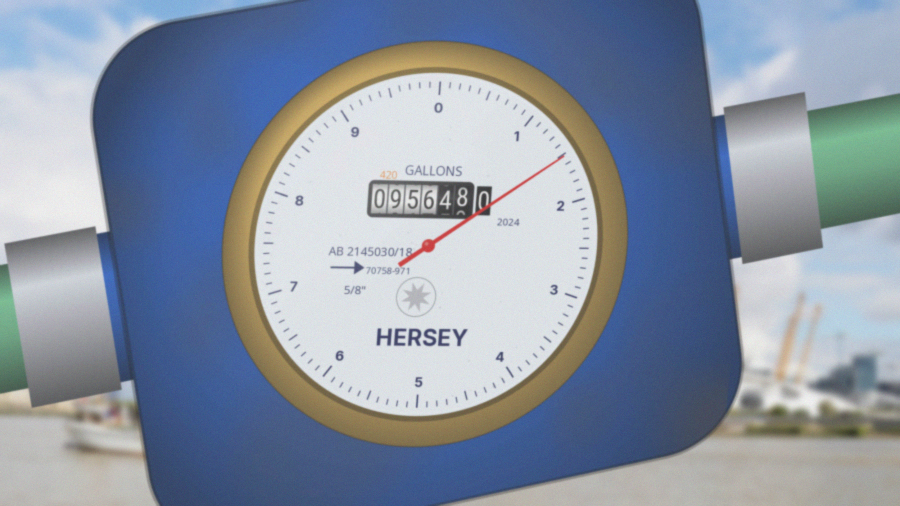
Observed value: 956481.5 gal
